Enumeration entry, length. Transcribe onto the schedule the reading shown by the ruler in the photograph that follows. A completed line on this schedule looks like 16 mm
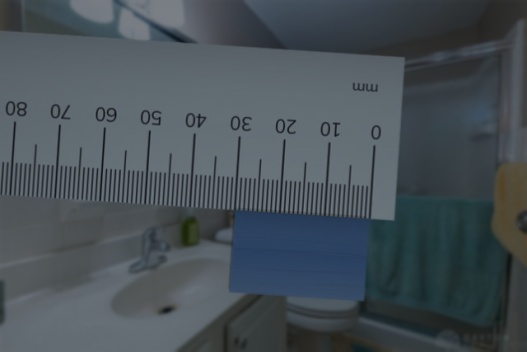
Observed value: 30 mm
